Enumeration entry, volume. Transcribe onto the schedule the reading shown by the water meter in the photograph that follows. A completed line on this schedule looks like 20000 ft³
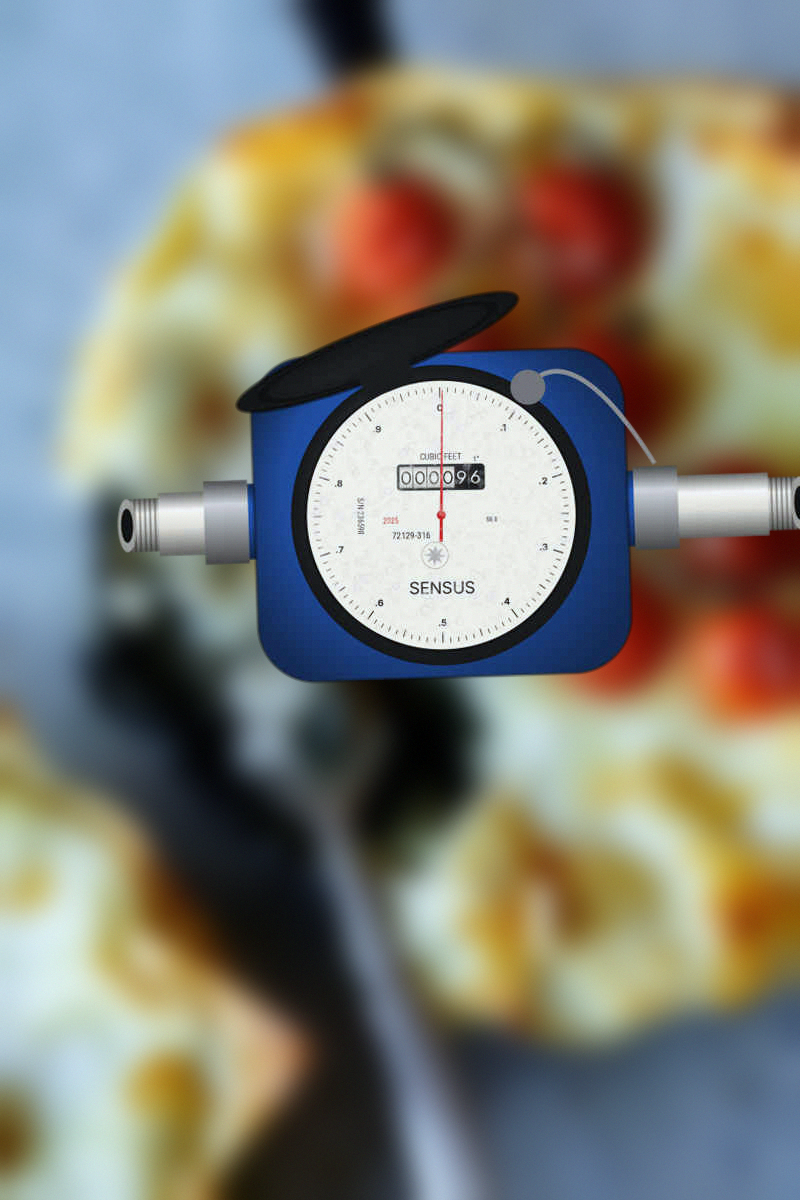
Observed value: 96.00 ft³
